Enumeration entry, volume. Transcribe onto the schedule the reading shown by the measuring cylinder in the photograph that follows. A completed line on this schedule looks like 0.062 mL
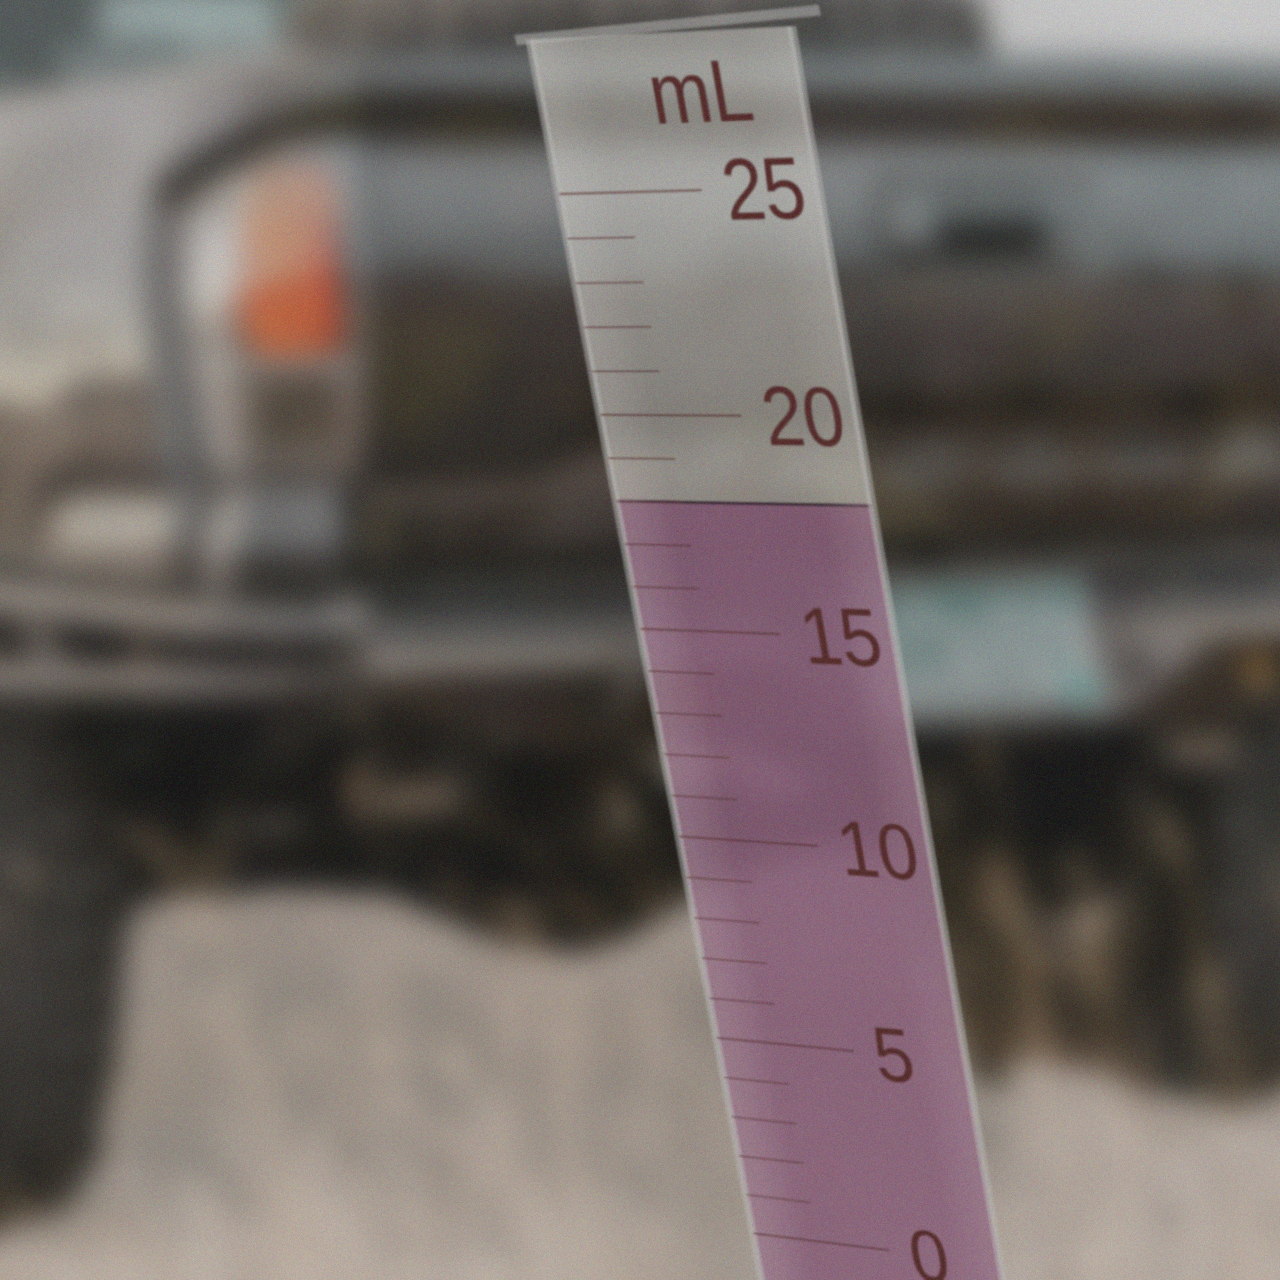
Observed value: 18 mL
